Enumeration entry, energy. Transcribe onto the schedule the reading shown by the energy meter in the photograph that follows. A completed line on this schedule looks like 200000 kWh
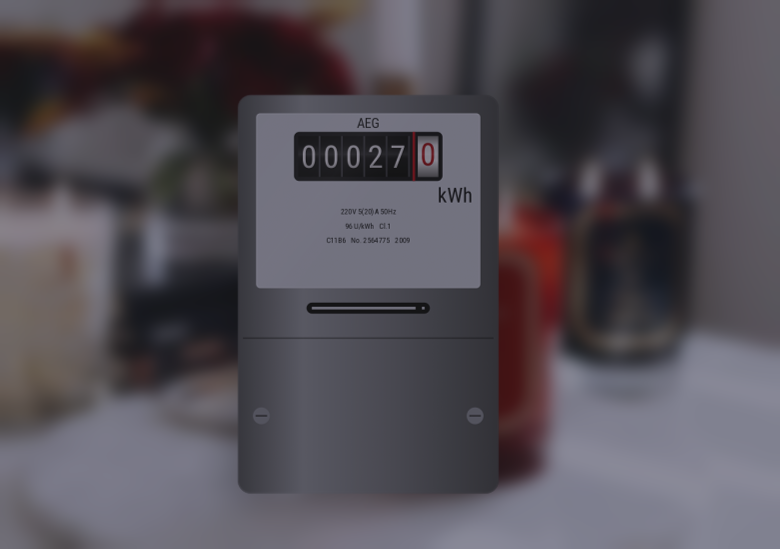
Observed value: 27.0 kWh
